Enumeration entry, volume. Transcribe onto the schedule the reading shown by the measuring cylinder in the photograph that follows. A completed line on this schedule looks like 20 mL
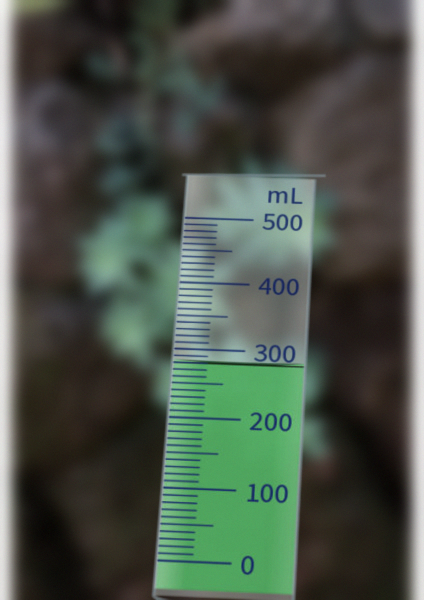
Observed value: 280 mL
